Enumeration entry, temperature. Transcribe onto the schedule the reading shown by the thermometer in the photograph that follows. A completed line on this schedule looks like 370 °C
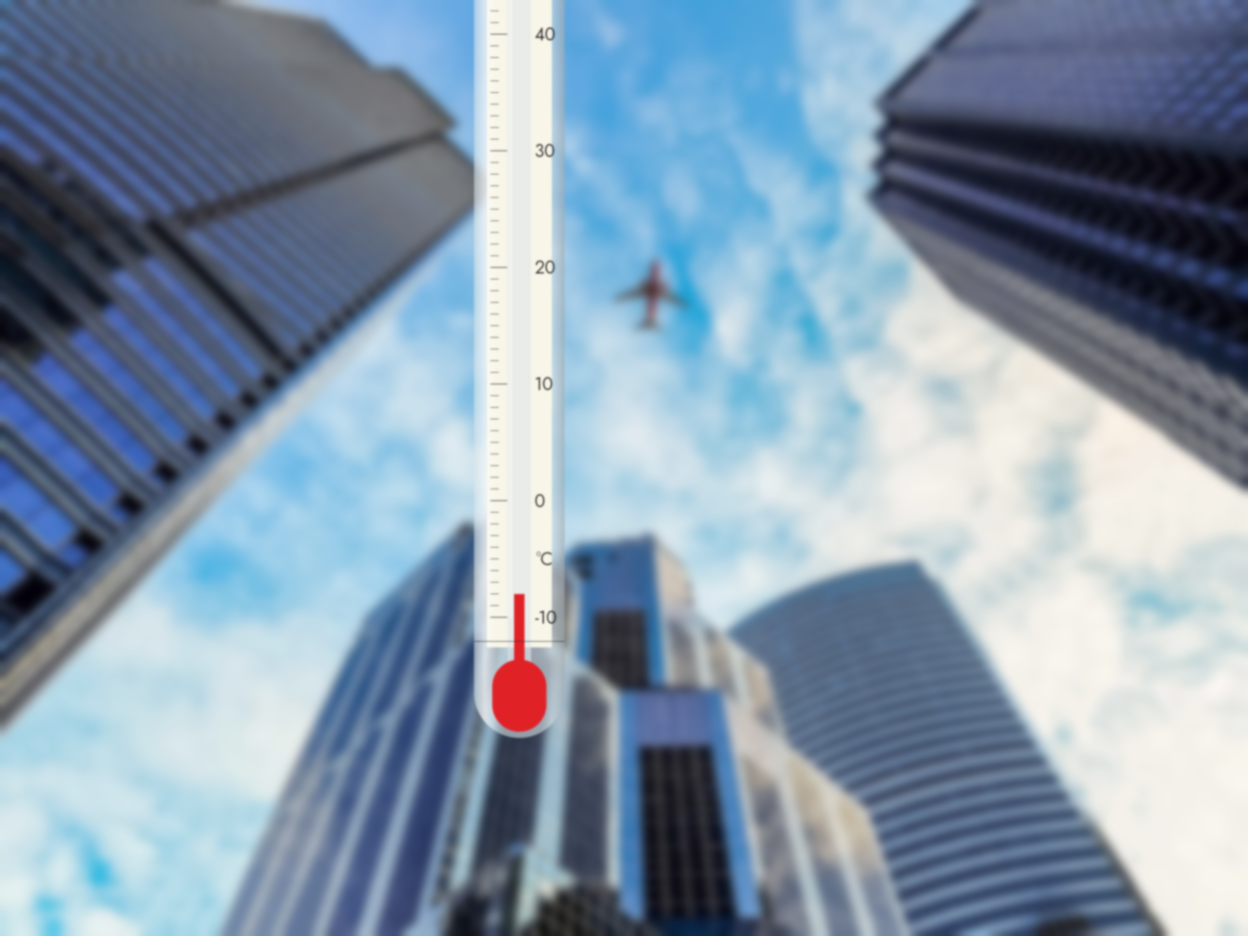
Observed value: -8 °C
